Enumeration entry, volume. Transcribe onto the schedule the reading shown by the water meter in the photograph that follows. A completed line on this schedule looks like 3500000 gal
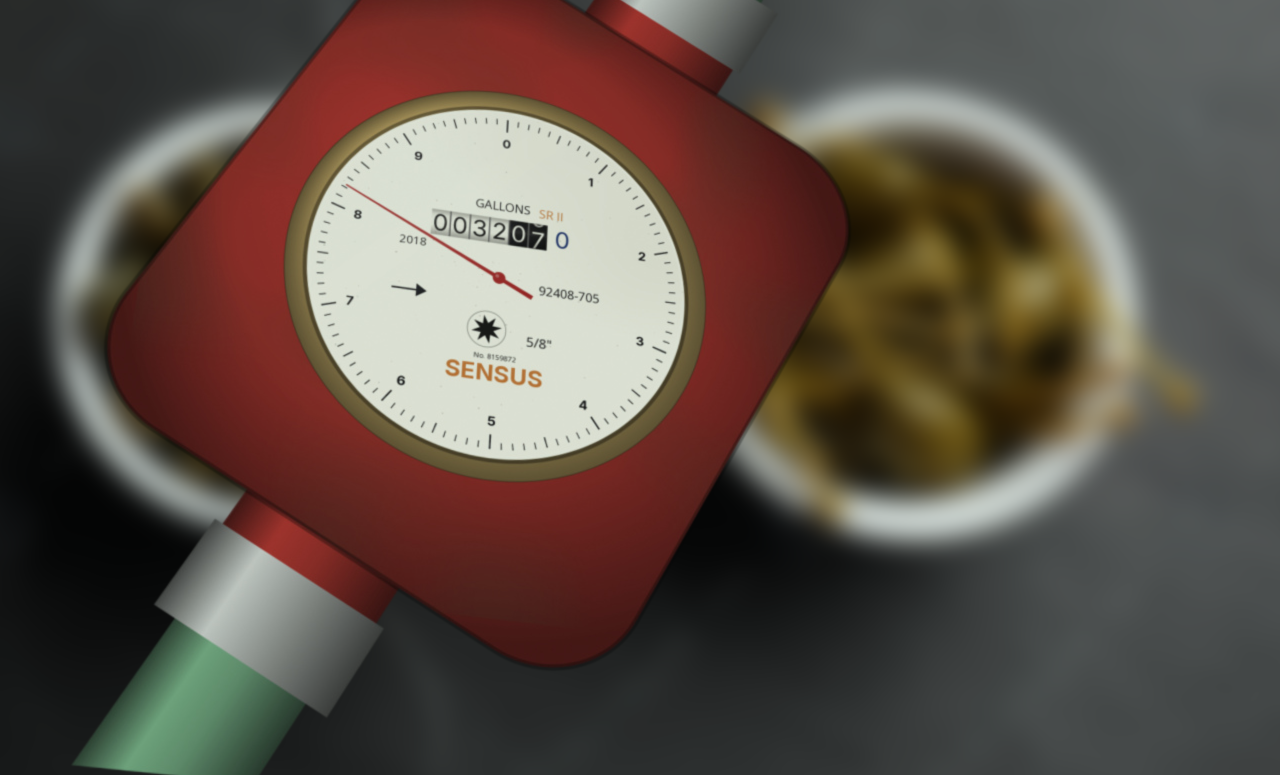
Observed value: 32068.2 gal
